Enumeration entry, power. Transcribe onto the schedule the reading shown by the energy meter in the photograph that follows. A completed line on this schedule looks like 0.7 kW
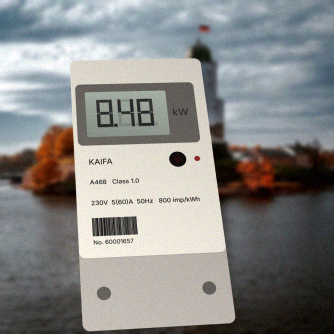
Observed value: 8.48 kW
